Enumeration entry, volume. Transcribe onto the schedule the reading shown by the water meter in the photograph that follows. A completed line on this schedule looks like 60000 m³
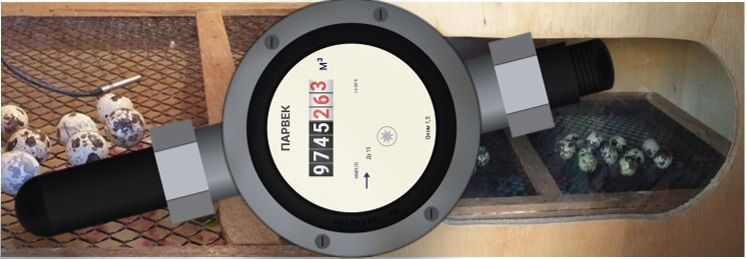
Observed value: 9745.263 m³
